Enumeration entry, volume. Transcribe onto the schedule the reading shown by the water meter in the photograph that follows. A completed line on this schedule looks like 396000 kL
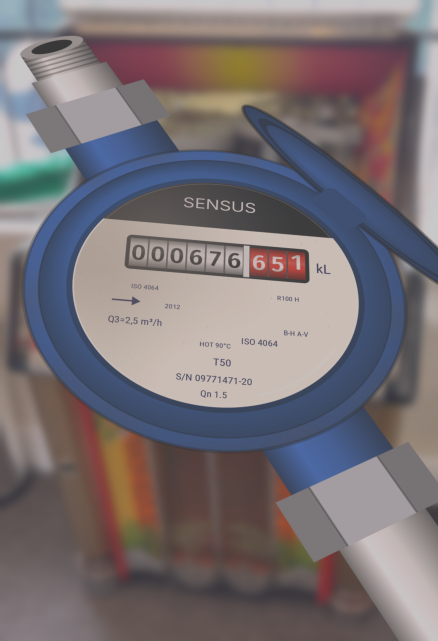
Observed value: 676.651 kL
